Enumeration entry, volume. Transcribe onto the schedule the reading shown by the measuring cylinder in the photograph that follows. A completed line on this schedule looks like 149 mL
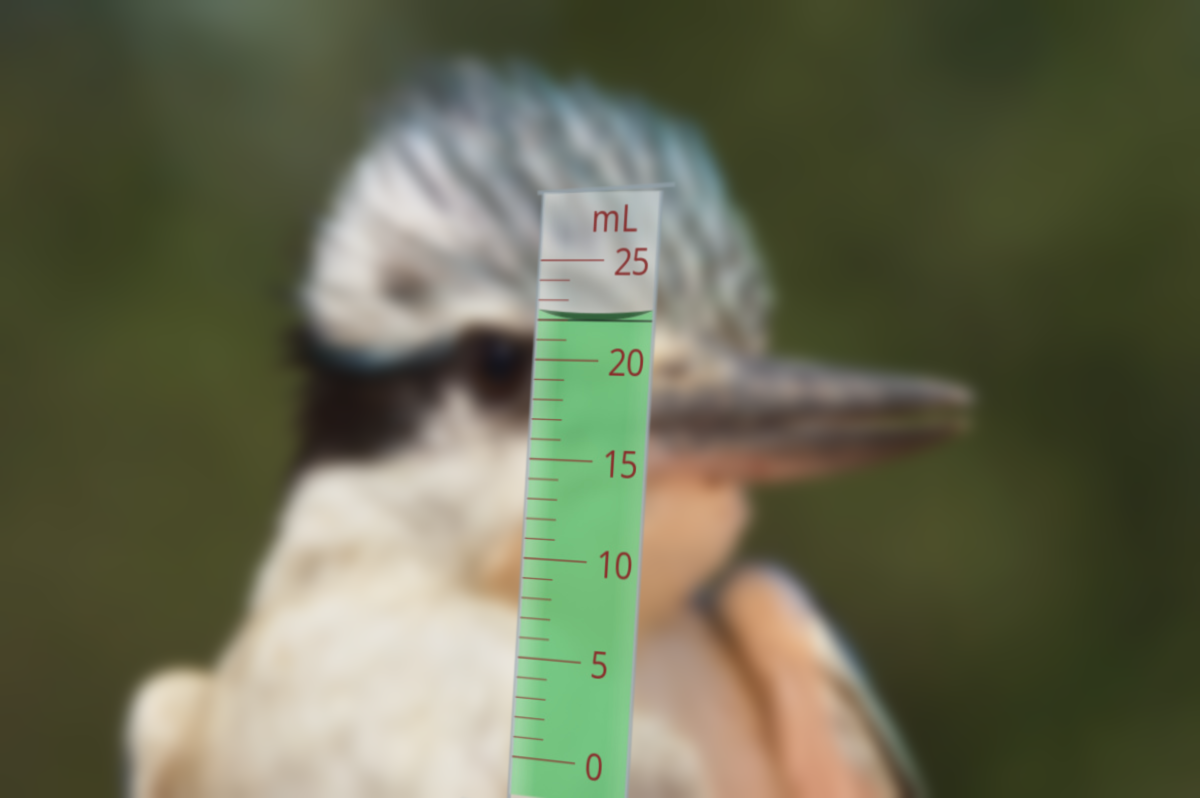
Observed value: 22 mL
